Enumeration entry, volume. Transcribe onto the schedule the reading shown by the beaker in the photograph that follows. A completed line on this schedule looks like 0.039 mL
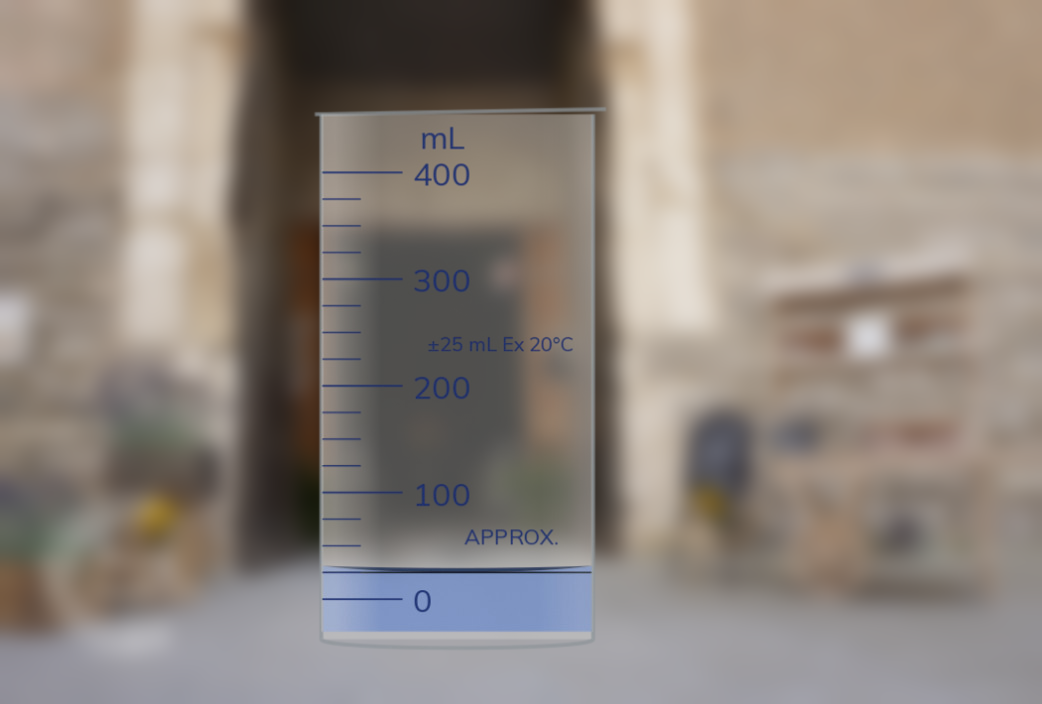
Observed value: 25 mL
